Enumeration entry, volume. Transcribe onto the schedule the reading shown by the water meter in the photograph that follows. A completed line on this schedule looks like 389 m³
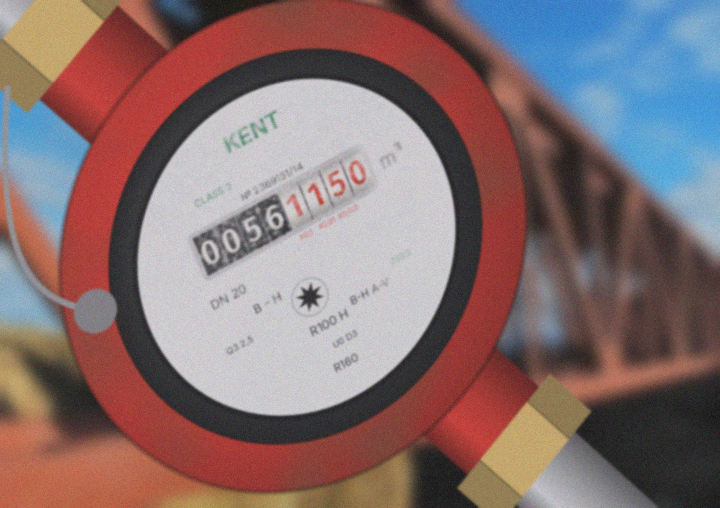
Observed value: 56.1150 m³
